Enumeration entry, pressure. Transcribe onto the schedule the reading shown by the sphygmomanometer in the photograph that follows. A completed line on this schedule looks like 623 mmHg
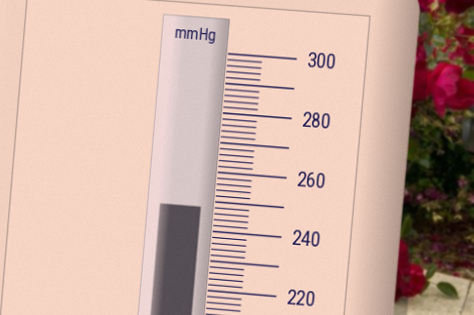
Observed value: 248 mmHg
